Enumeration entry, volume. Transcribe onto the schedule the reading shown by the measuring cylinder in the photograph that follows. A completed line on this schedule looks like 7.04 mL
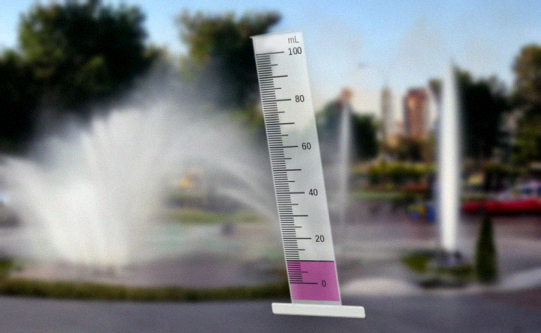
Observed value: 10 mL
